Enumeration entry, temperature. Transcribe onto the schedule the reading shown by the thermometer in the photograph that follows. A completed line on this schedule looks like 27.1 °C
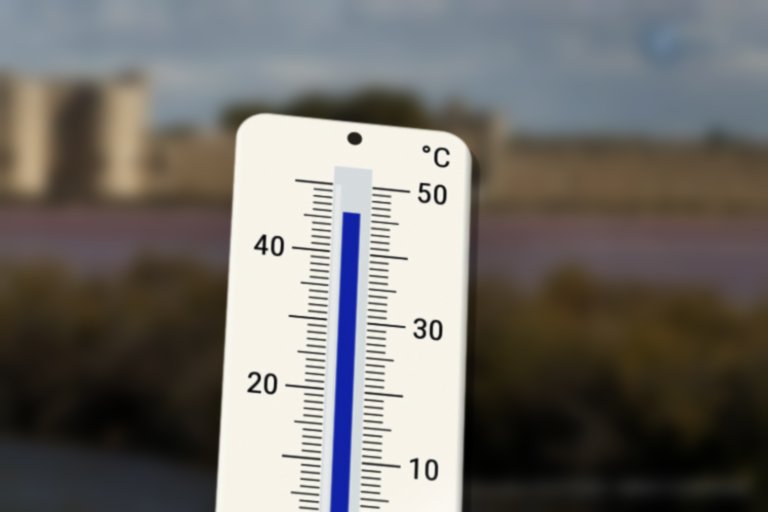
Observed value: 46 °C
